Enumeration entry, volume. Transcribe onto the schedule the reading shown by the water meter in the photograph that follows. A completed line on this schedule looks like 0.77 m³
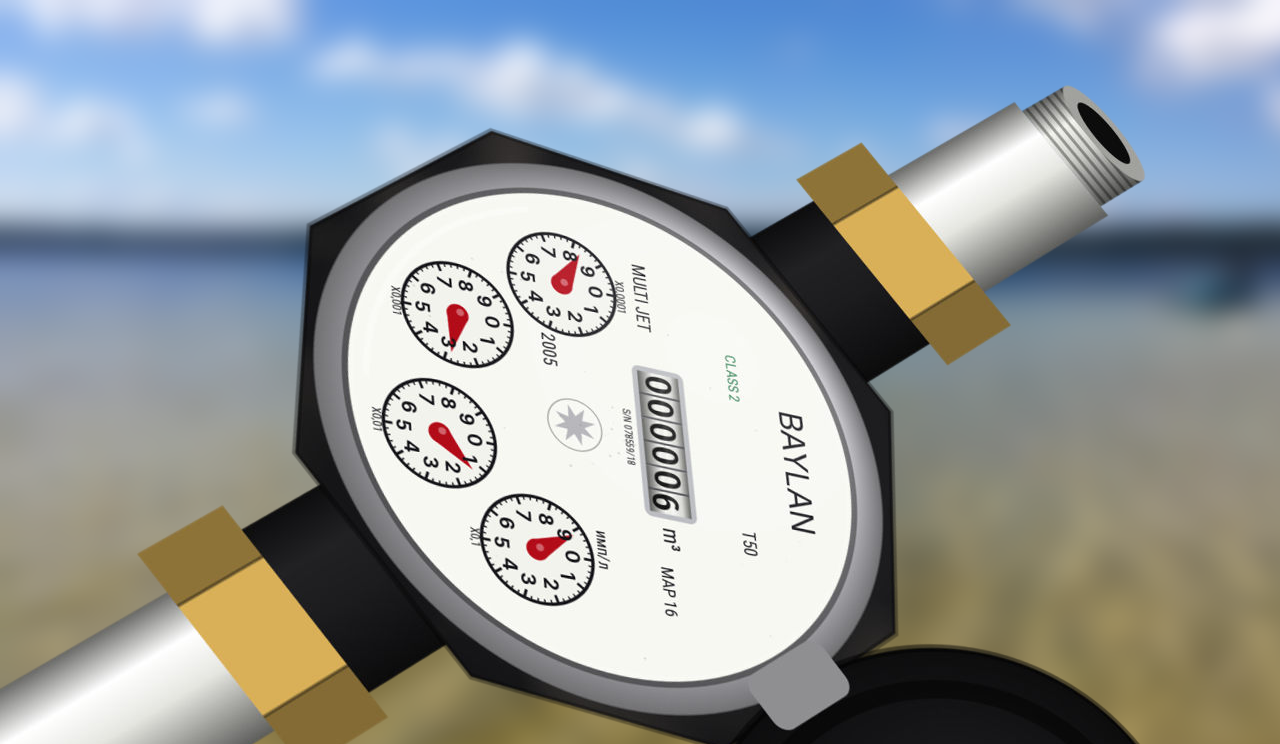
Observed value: 5.9128 m³
